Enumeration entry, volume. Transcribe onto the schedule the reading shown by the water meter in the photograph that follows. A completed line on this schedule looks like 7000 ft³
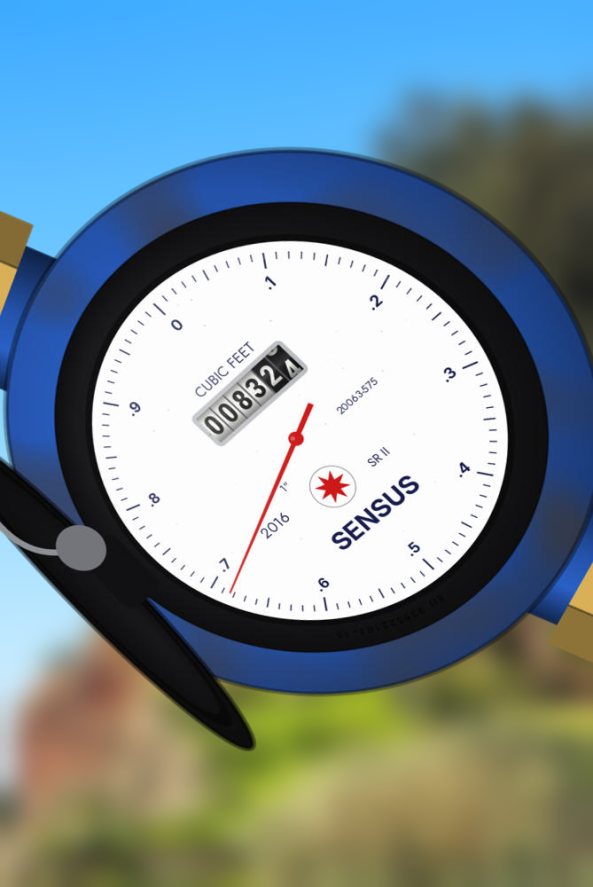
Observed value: 8323.68 ft³
